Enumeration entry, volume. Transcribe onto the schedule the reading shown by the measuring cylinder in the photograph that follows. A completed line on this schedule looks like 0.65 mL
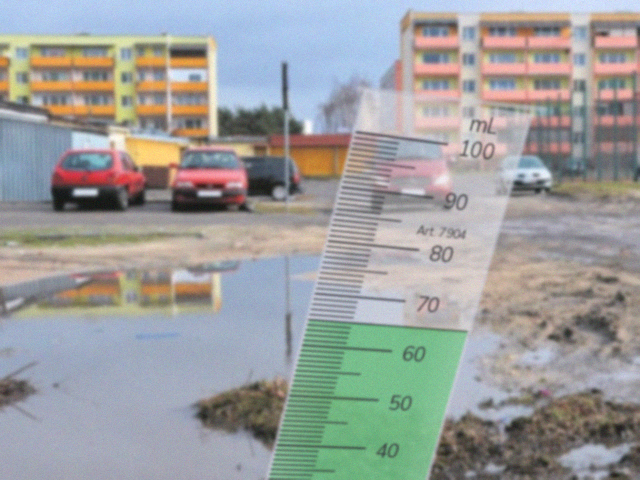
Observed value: 65 mL
